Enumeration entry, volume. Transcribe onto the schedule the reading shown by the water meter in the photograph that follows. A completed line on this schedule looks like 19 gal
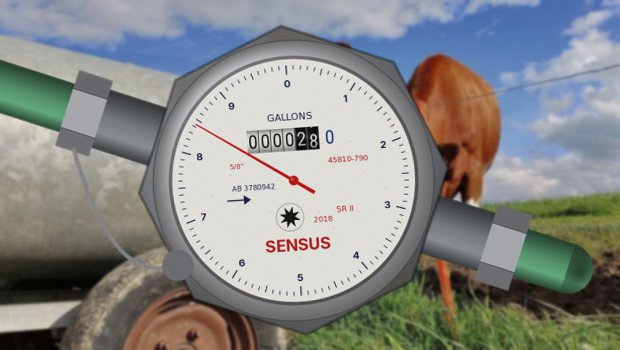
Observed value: 278.4 gal
